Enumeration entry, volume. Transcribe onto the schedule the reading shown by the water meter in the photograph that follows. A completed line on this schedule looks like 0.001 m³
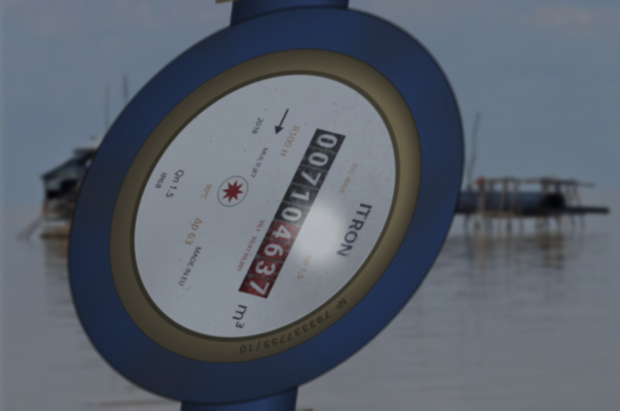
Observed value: 710.4637 m³
